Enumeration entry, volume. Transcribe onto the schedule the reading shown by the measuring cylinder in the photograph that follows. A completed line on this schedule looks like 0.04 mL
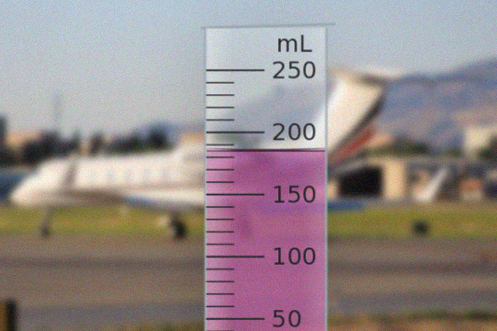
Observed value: 185 mL
